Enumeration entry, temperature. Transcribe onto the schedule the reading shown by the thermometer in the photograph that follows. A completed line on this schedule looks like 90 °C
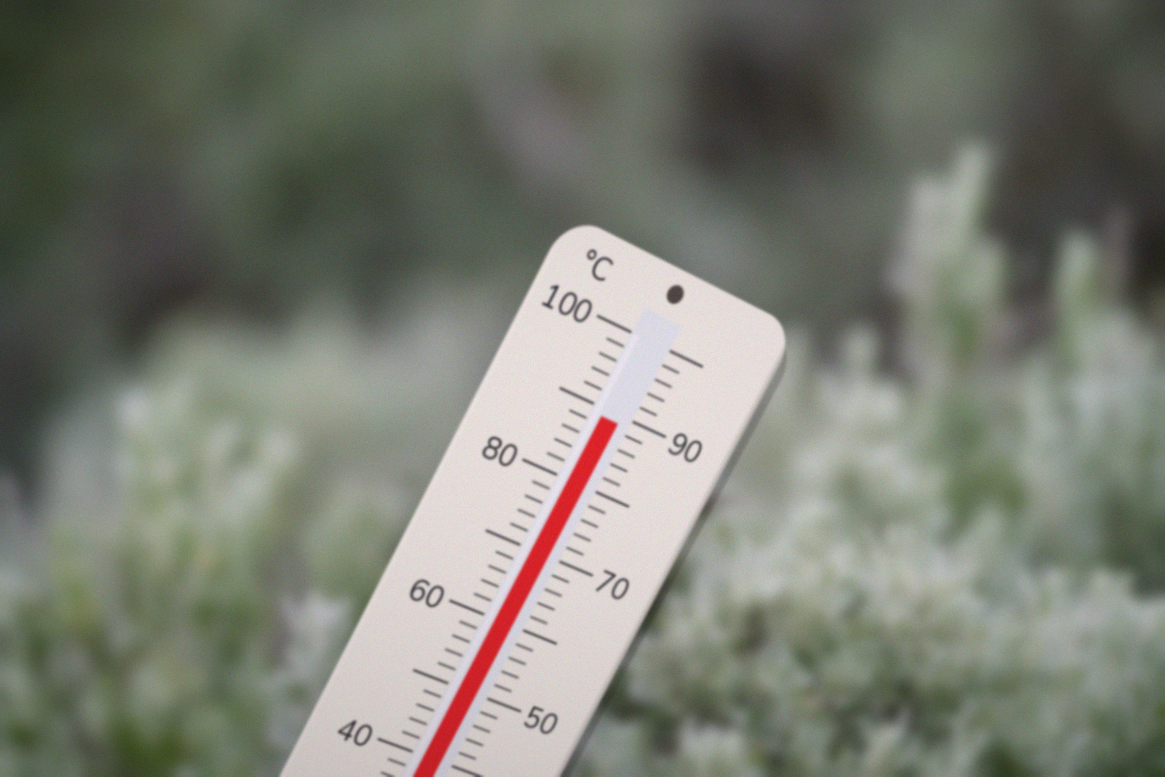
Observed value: 89 °C
